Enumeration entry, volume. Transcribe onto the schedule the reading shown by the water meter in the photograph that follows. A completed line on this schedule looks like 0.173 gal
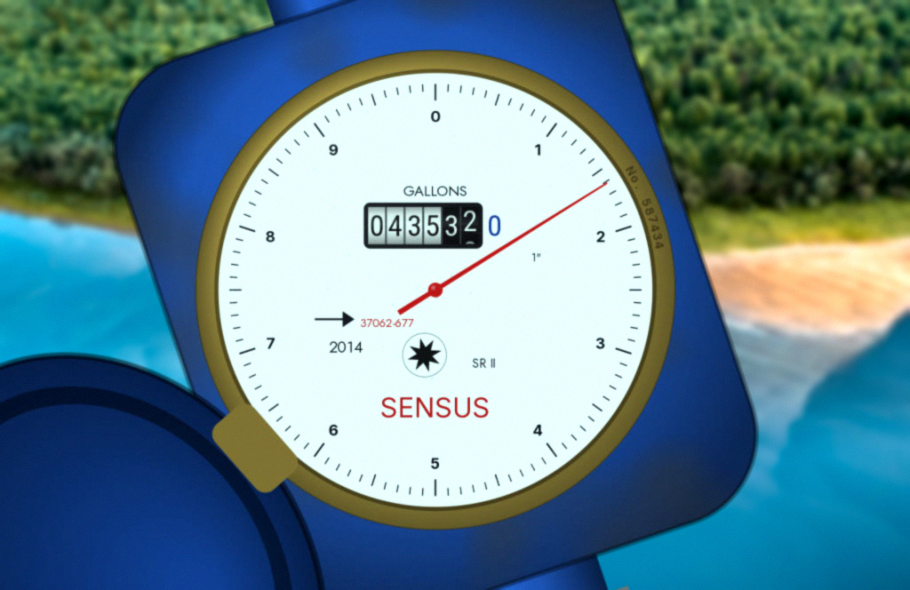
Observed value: 435321.6 gal
